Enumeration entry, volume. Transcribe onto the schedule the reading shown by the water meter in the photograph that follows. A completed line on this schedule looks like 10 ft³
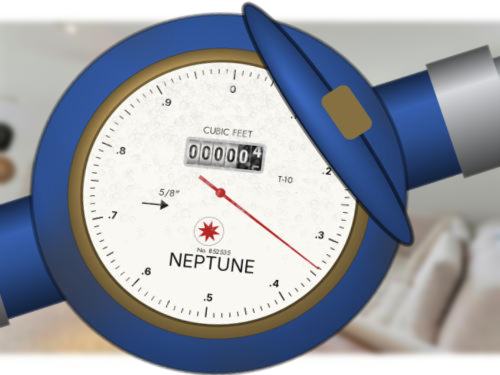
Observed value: 4.34 ft³
